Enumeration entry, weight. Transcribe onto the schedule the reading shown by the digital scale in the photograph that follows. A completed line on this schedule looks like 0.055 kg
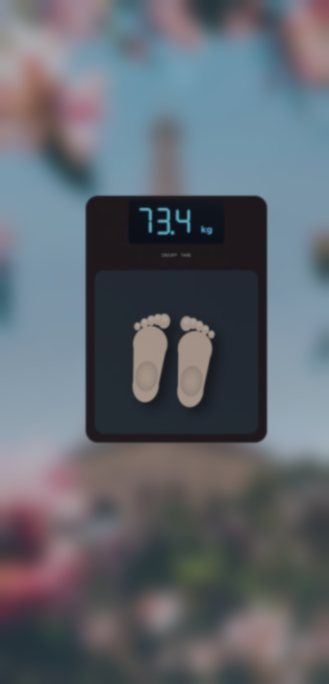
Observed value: 73.4 kg
